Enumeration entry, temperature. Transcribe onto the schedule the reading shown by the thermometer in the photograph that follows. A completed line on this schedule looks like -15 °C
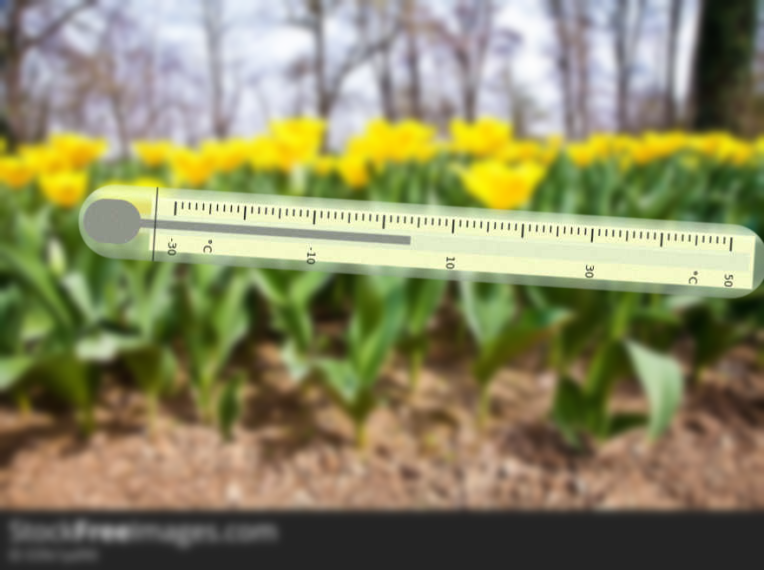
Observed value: 4 °C
